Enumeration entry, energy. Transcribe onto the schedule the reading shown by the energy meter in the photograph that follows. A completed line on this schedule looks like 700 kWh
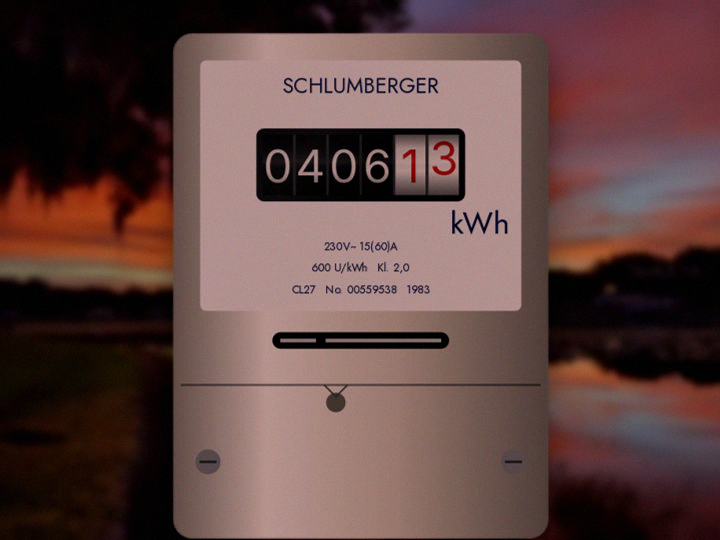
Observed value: 406.13 kWh
